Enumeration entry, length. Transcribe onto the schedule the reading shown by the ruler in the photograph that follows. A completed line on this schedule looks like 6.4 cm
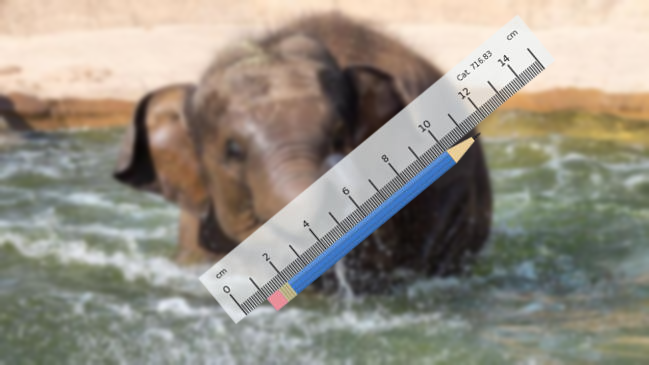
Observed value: 10.5 cm
